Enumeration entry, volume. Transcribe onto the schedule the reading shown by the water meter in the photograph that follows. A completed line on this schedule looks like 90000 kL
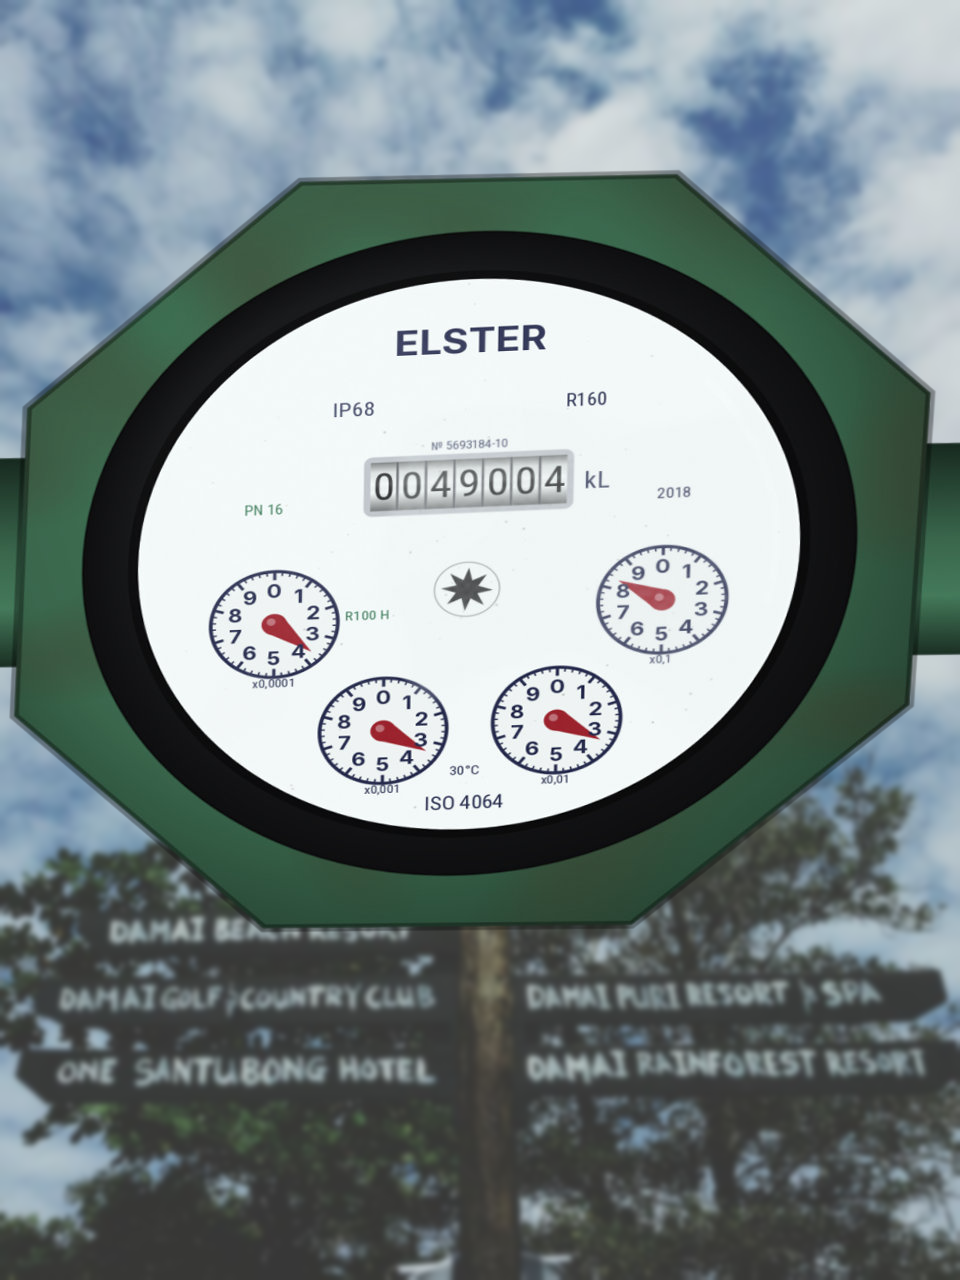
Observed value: 49004.8333 kL
